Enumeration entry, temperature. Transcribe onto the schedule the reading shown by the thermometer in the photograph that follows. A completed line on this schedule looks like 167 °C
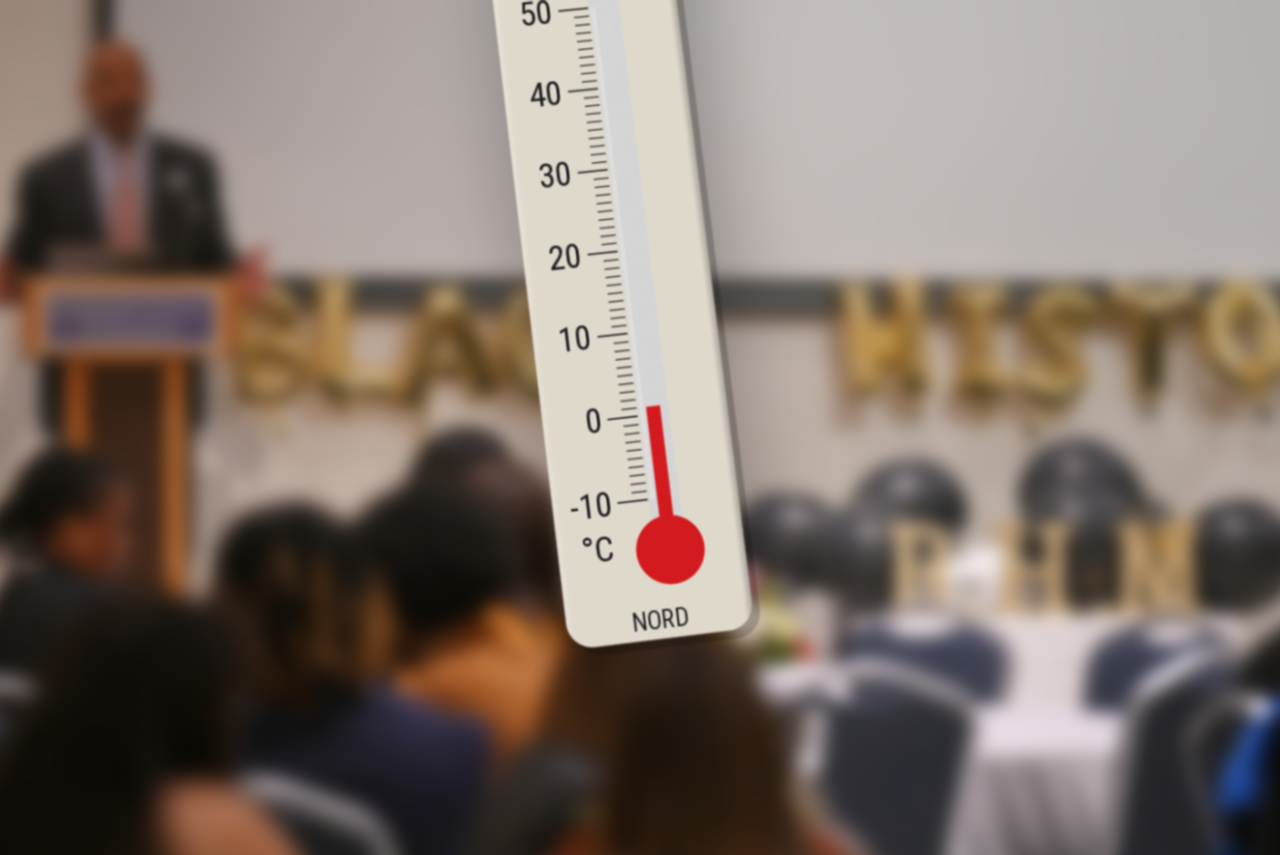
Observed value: 1 °C
